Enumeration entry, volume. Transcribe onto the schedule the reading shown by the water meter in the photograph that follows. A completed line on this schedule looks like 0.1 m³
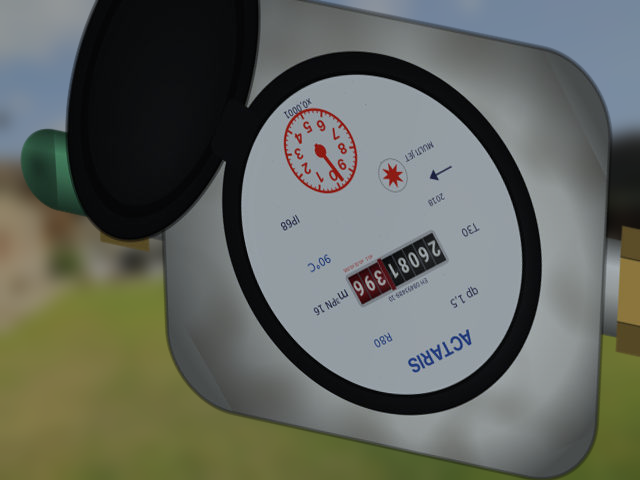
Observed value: 26081.3959 m³
